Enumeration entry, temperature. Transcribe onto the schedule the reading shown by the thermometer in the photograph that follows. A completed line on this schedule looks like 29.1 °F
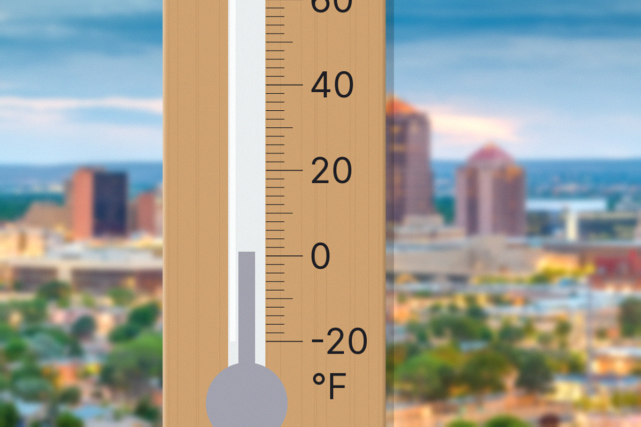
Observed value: 1 °F
